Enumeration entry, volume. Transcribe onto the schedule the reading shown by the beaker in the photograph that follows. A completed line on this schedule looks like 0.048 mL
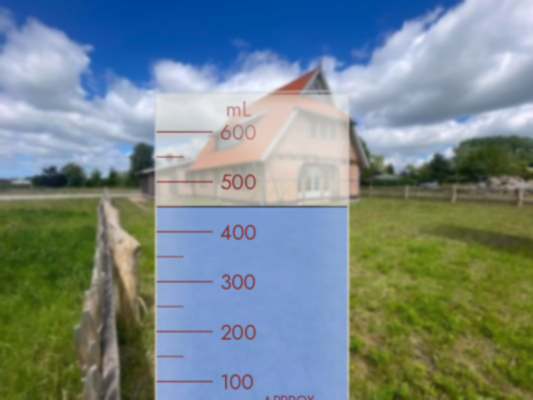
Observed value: 450 mL
